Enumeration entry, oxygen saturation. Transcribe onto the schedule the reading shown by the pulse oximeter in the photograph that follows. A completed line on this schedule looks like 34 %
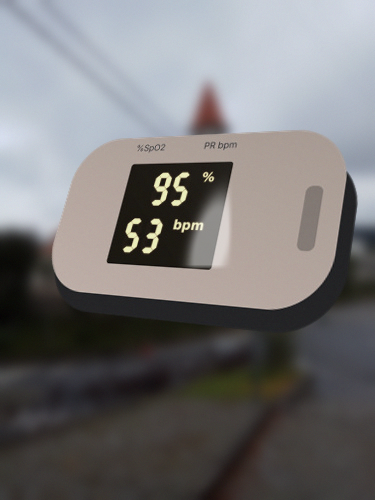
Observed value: 95 %
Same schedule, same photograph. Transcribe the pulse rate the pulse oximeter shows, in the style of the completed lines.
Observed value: 53 bpm
